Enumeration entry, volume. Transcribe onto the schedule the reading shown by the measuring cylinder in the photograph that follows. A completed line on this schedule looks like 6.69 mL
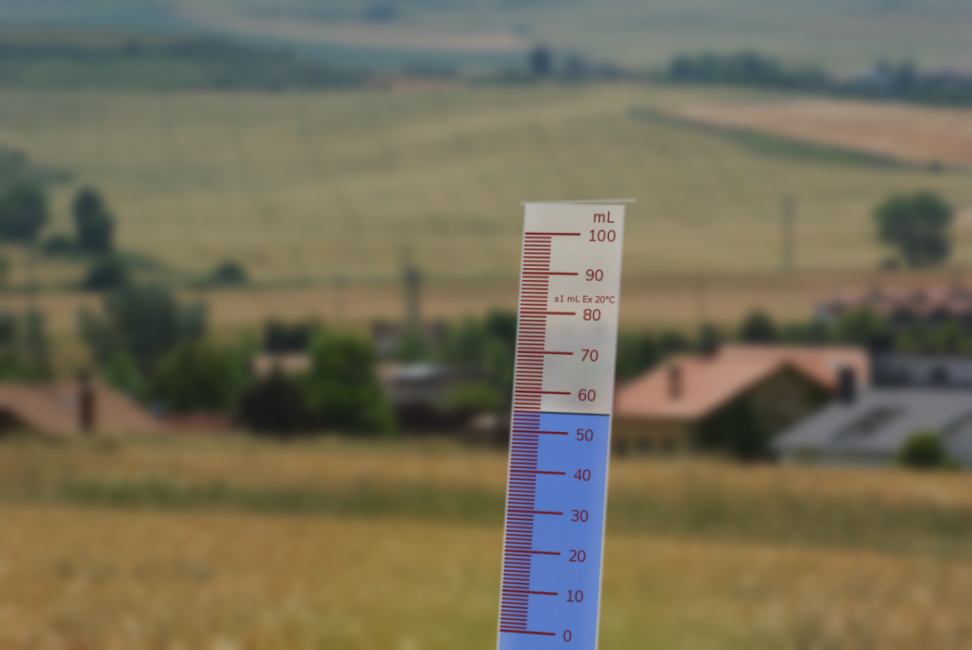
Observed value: 55 mL
